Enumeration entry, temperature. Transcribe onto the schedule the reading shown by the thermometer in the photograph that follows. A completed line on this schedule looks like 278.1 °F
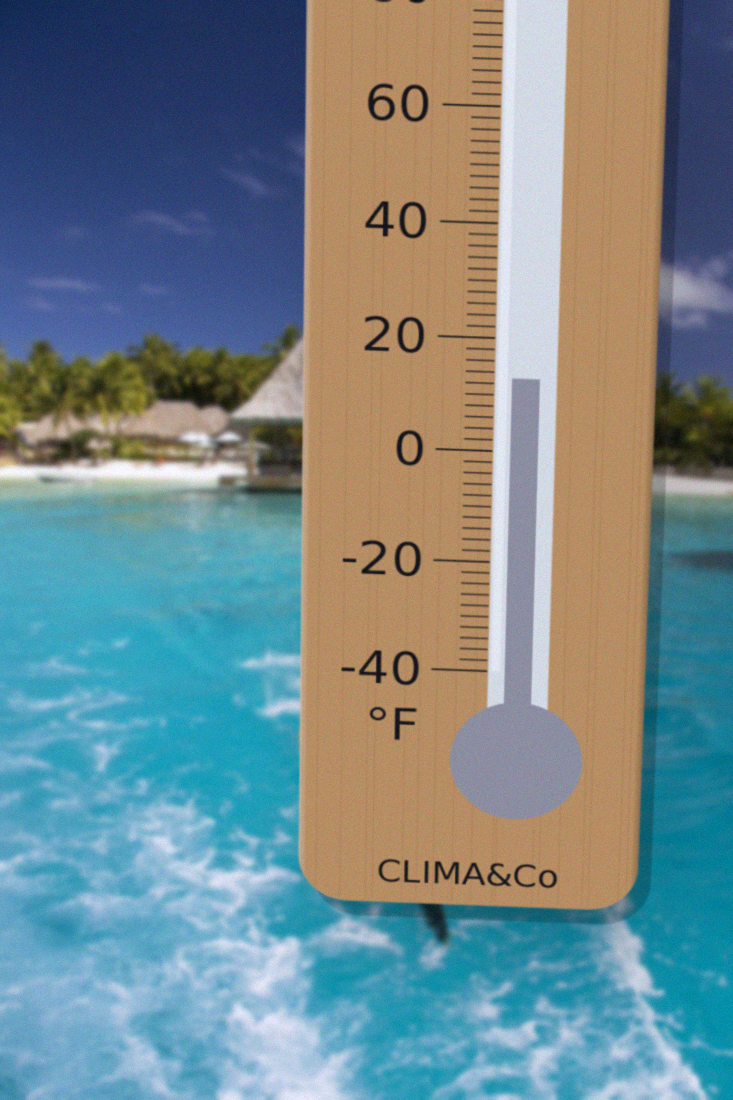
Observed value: 13 °F
